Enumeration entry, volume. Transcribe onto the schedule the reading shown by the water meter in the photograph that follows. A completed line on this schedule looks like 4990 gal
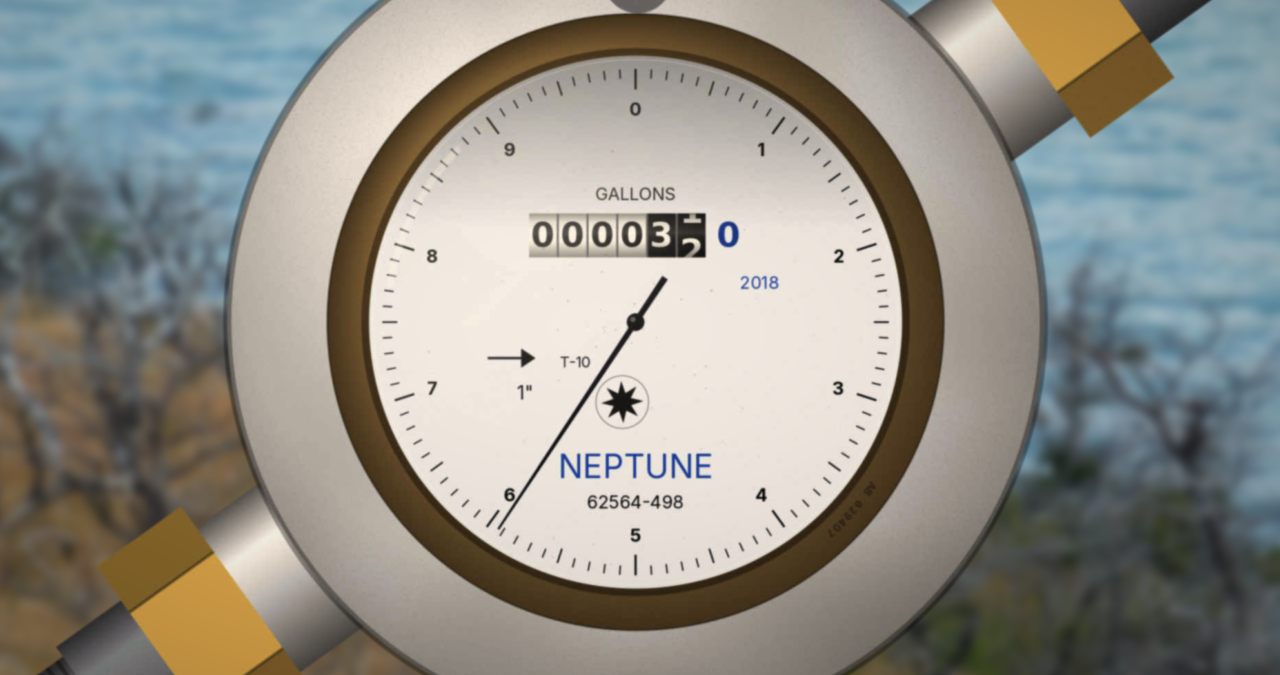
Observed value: 315.9 gal
